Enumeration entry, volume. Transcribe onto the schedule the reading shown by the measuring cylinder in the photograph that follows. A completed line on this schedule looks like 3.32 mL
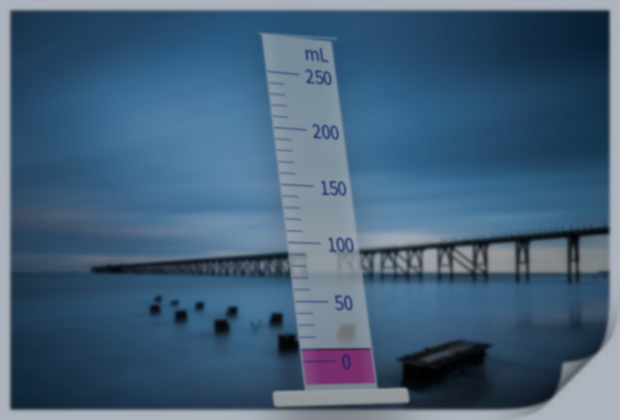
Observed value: 10 mL
